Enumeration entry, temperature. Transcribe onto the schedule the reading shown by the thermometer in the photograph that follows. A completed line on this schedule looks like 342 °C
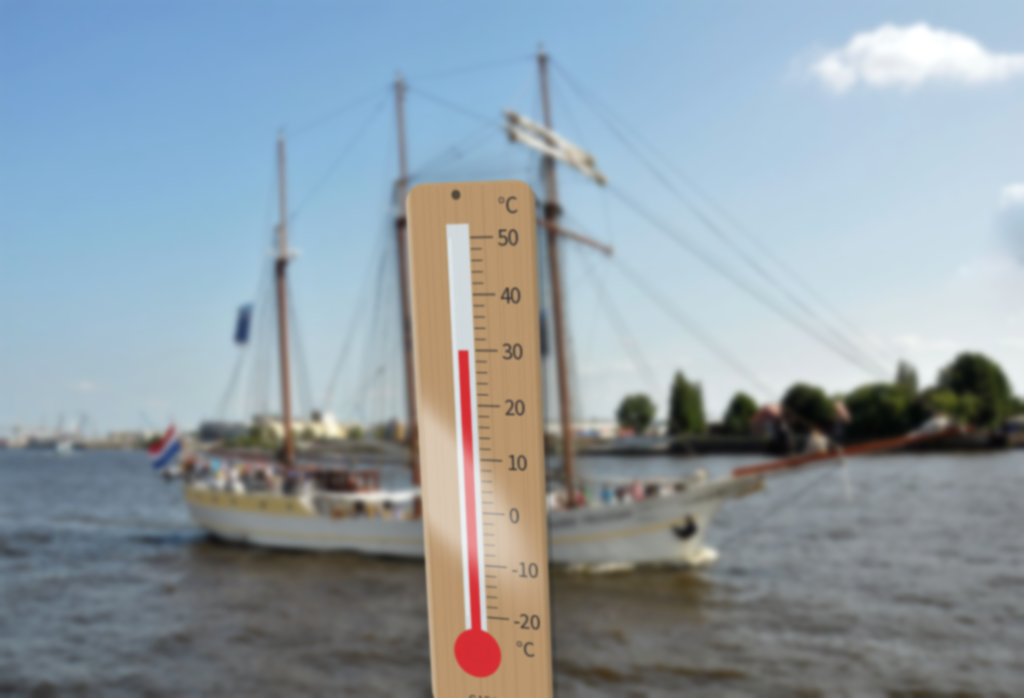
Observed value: 30 °C
